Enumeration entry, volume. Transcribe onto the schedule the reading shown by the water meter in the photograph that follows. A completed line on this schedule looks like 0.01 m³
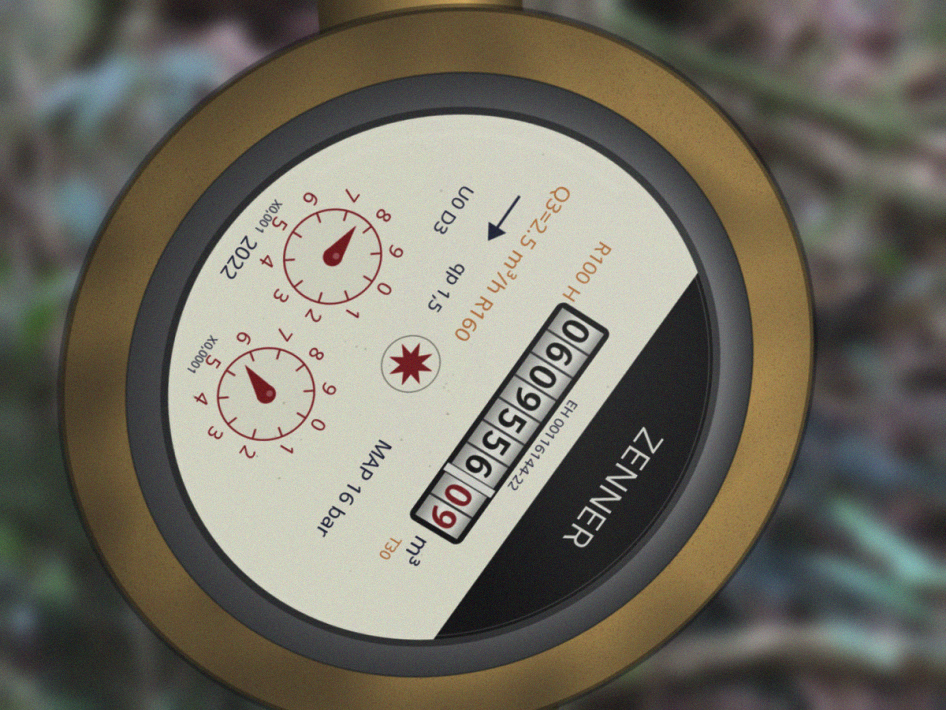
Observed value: 609556.0975 m³
